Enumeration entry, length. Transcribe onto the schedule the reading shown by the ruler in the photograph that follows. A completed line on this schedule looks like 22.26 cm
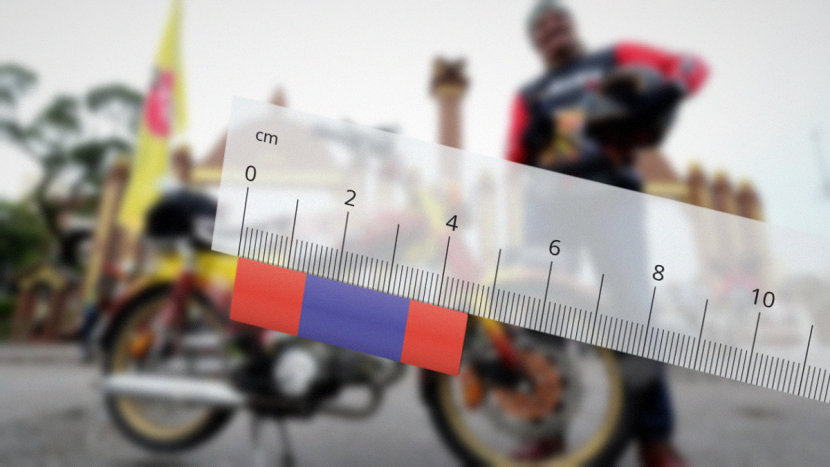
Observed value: 4.6 cm
